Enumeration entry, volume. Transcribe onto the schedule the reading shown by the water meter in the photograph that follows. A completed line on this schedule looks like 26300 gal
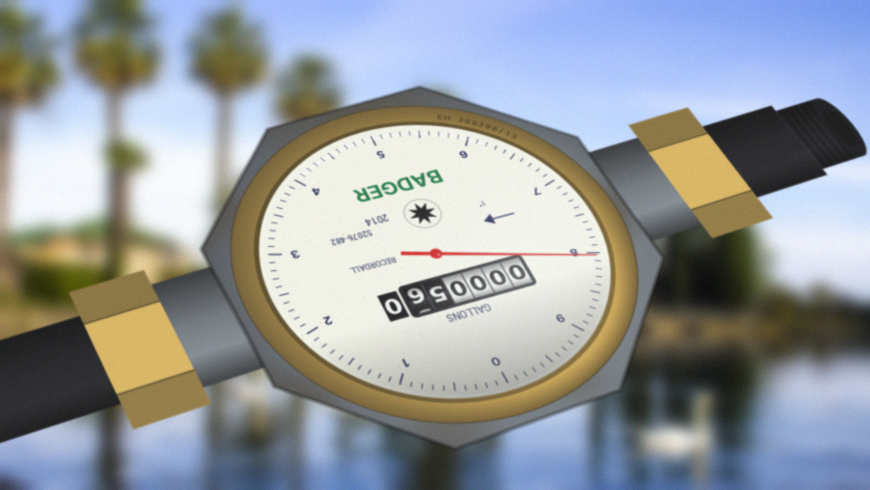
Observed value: 558.0 gal
